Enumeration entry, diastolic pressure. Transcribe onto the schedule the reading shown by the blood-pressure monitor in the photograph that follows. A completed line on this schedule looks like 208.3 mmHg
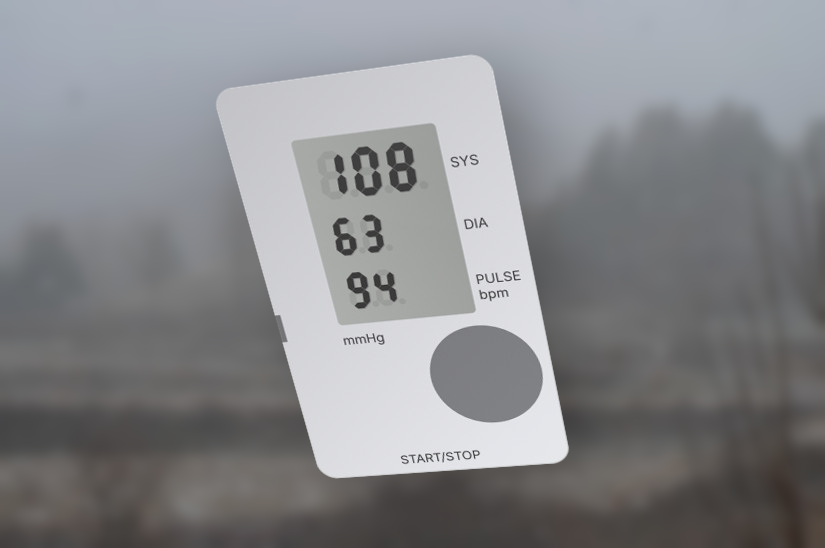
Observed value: 63 mmHg
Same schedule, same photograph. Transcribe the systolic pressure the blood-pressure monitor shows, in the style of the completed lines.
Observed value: 108 mmHg
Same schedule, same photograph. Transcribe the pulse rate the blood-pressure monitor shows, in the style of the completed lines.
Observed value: 94 bpm
